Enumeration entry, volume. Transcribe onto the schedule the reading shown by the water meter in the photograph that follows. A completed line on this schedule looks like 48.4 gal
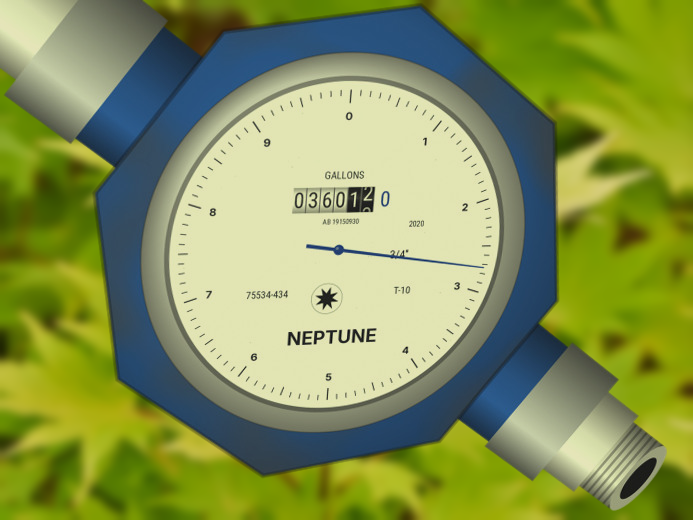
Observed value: 360122.7 gal
